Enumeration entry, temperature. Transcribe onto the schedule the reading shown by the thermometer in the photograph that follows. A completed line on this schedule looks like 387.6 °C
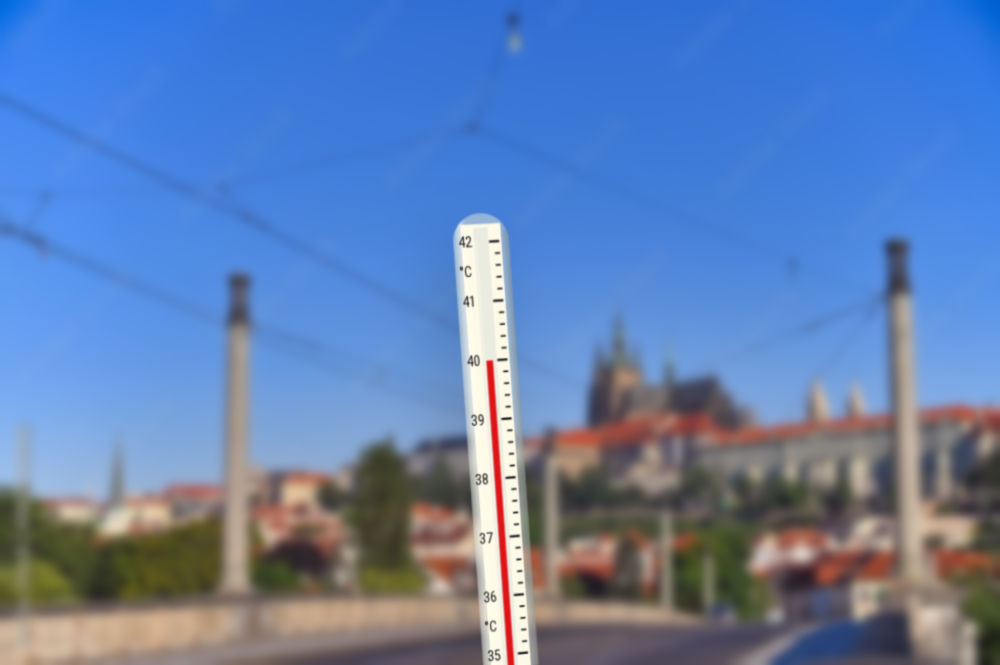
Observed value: 40 °C
